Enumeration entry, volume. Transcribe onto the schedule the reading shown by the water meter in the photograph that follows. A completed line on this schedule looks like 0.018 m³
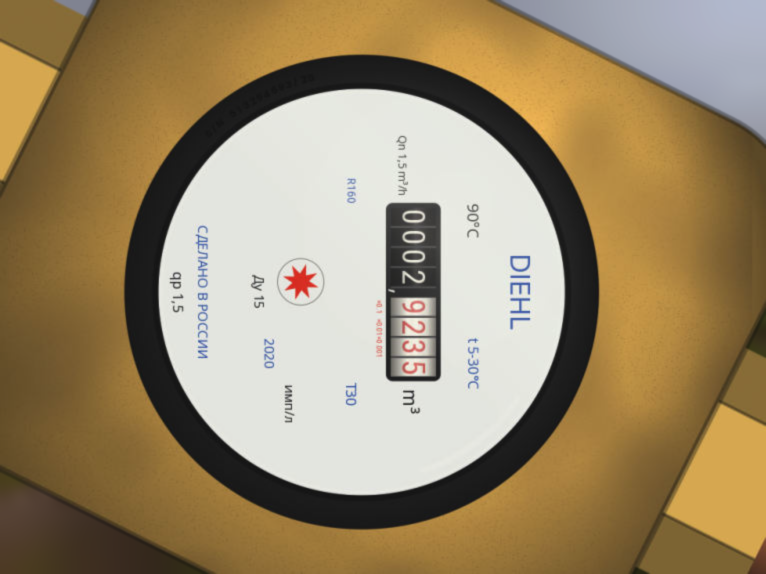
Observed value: 2.9235 m³
